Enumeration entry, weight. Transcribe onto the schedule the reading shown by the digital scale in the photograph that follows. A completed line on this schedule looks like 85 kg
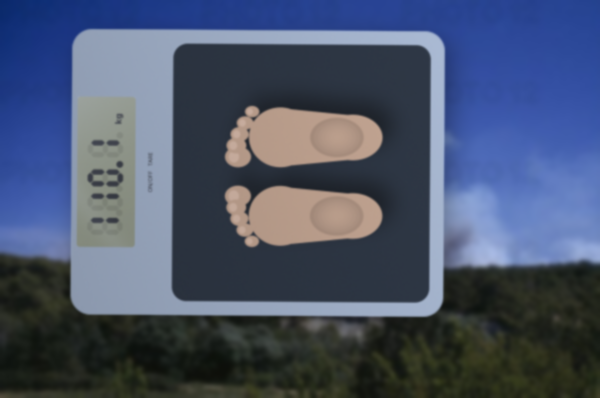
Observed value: 110.1 kg
